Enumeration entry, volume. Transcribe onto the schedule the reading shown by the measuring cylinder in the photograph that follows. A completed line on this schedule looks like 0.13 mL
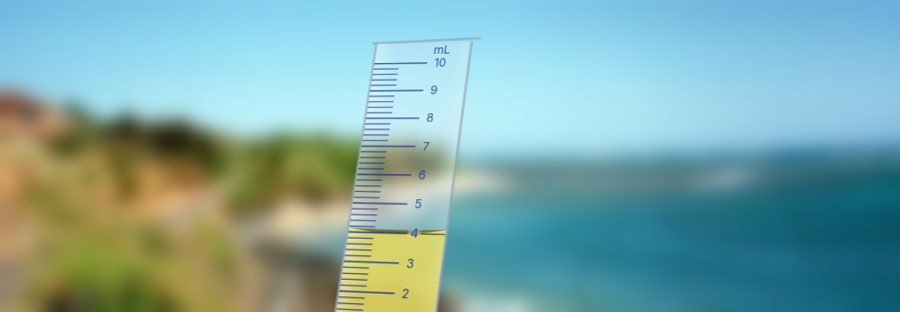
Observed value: 4 mL
